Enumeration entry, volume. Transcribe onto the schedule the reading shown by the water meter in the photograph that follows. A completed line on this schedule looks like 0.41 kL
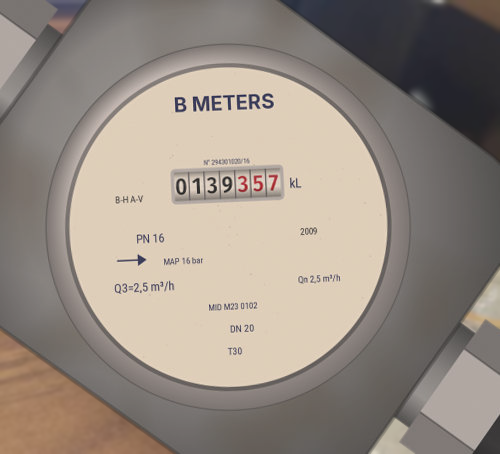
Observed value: 139.357 kL
